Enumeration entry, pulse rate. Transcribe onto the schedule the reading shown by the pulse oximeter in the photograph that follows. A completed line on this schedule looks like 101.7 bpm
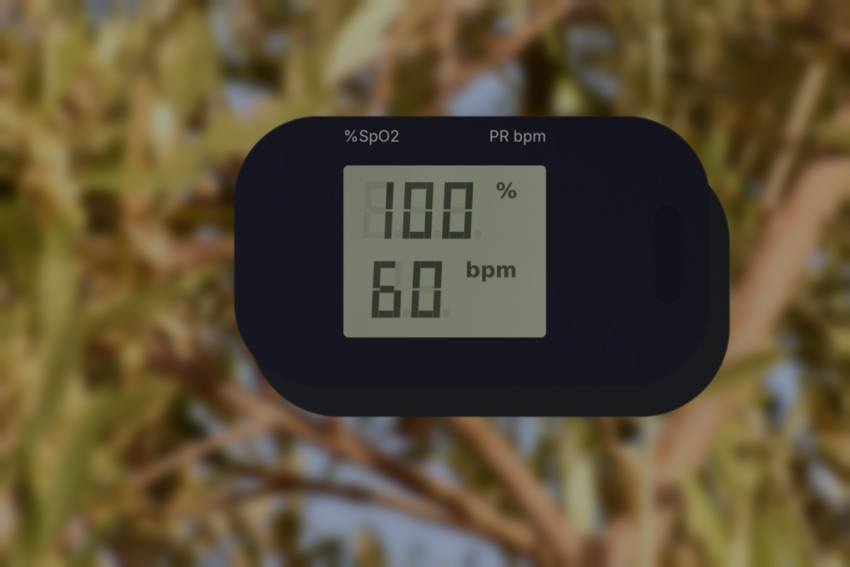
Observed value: 60 bpm
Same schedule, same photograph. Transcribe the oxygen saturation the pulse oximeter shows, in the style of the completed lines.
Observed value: 100 %
